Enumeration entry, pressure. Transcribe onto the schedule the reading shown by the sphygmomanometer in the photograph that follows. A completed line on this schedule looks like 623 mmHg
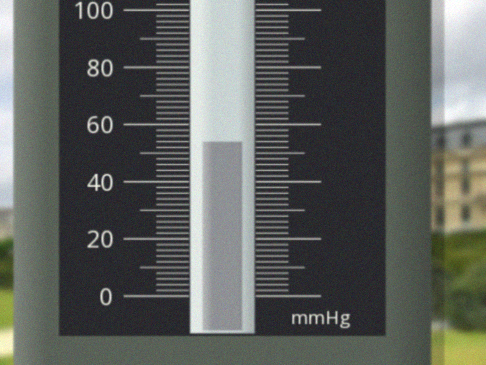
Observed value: 54 mmHg
